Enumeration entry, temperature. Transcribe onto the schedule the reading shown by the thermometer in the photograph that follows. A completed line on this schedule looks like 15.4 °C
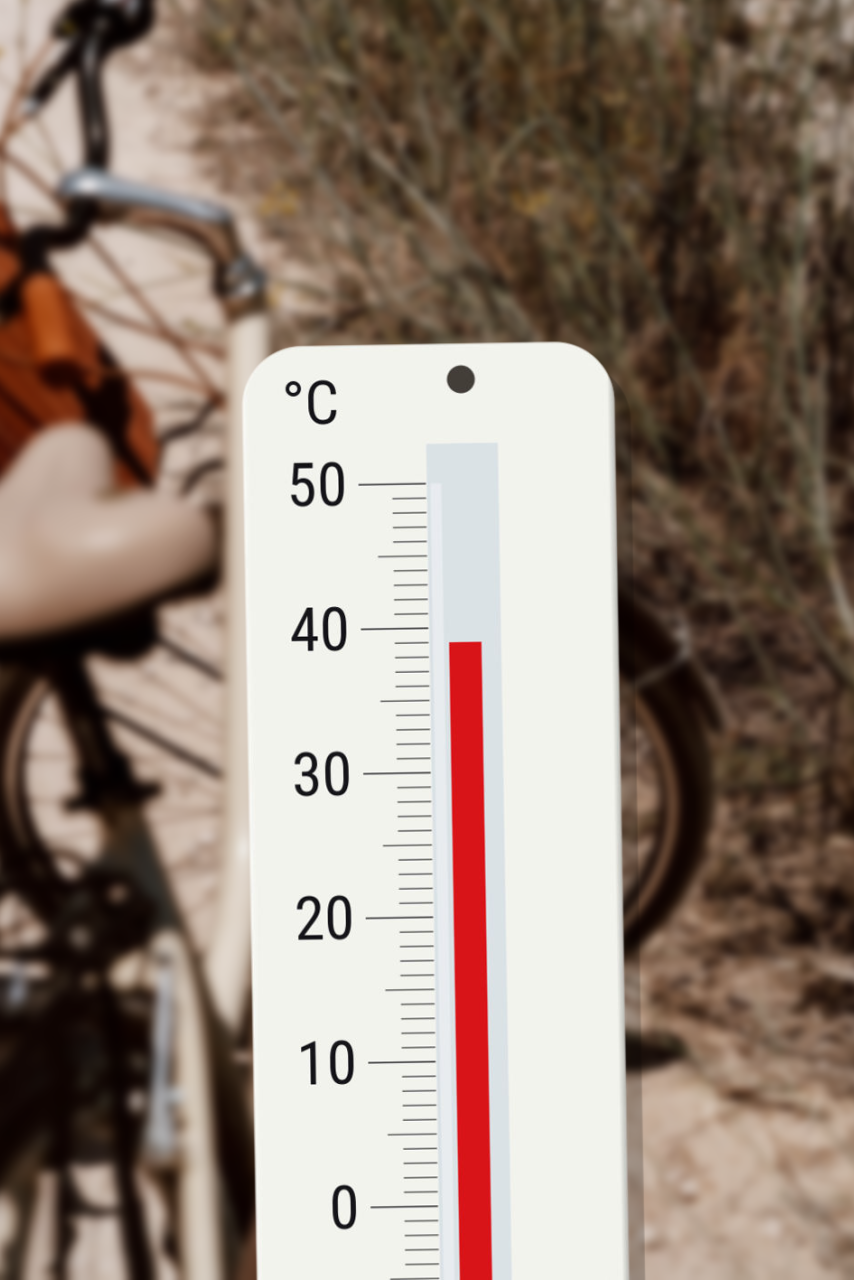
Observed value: 39 °C
